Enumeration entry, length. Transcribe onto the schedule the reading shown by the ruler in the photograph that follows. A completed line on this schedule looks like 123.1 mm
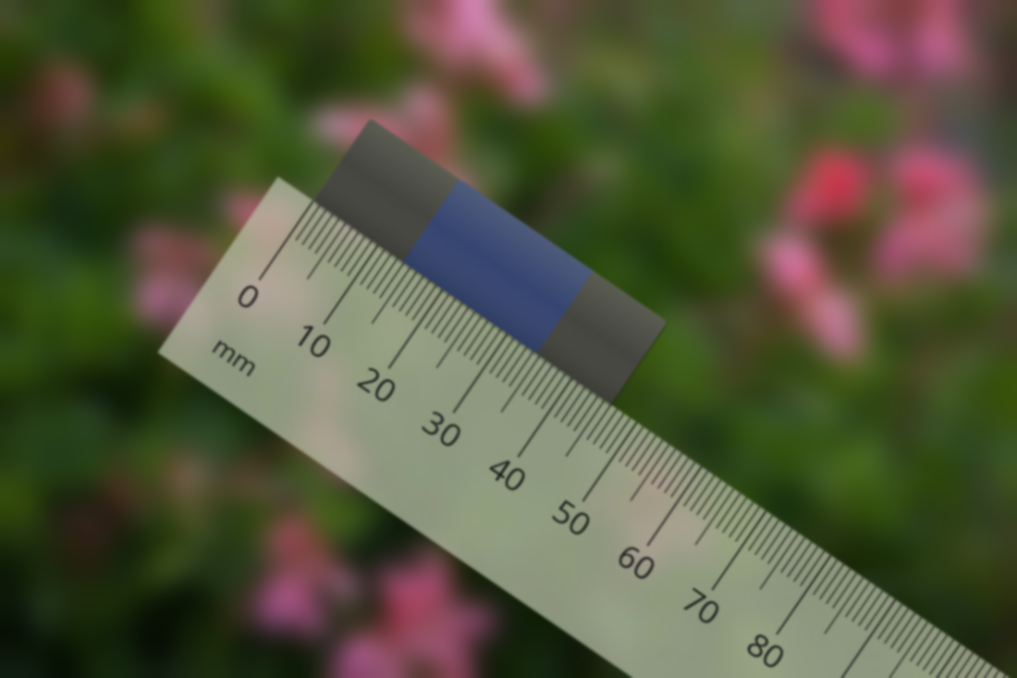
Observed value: 46 mm
